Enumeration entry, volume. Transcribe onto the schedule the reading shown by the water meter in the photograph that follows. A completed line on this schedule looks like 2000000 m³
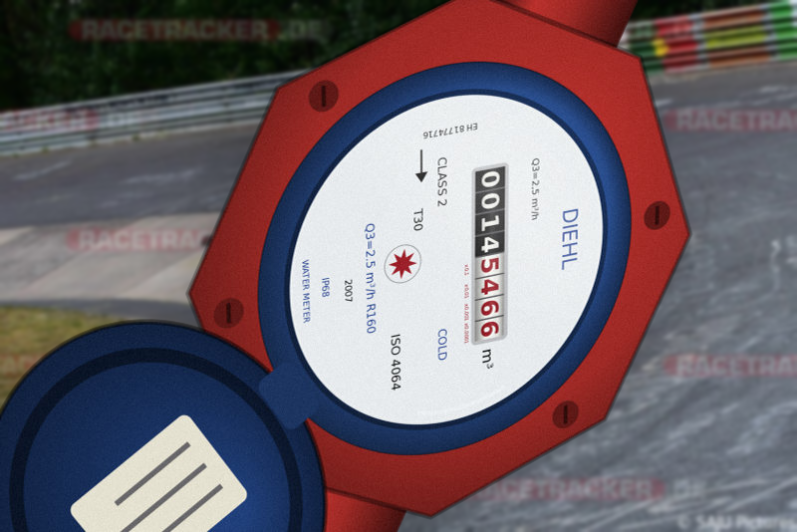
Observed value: 14.5466 m³
